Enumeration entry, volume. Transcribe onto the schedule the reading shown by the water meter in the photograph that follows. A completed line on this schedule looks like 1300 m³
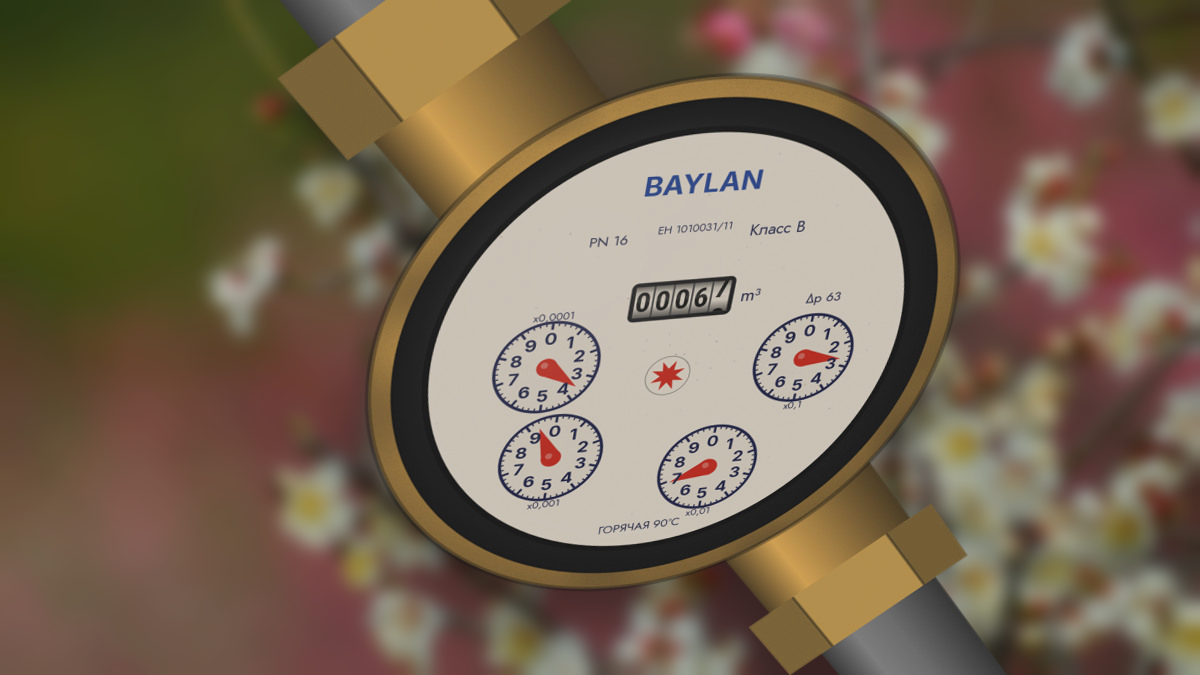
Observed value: 67.2693 m³
